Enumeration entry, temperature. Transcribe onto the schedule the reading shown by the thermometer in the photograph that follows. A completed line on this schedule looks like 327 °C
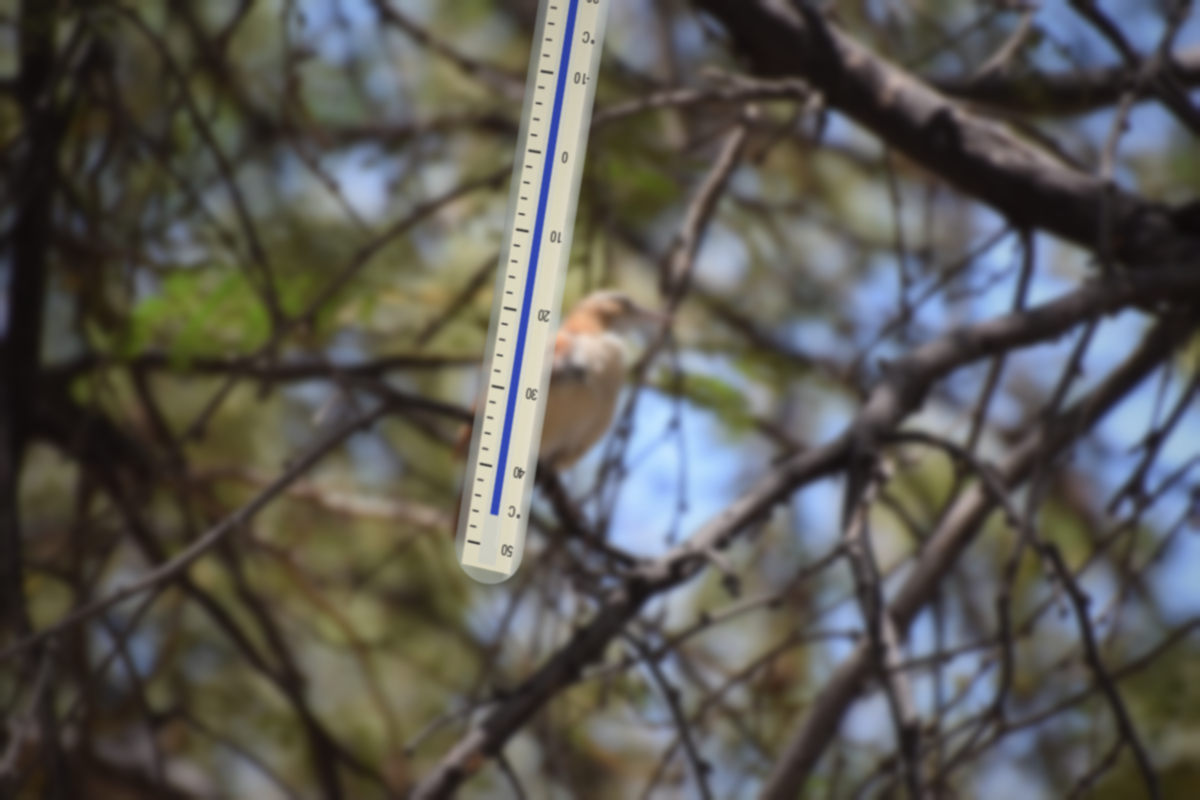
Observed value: 46 °C
